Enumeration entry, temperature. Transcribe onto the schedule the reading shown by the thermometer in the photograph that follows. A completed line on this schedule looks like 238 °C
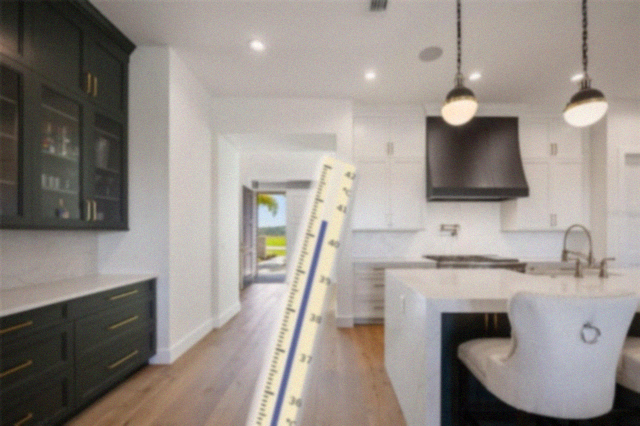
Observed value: 40.5 °C
